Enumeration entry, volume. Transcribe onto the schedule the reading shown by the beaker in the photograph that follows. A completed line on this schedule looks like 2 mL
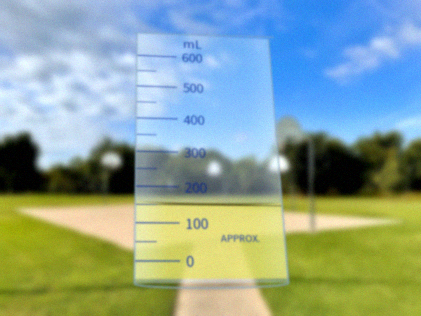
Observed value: 150 mL
